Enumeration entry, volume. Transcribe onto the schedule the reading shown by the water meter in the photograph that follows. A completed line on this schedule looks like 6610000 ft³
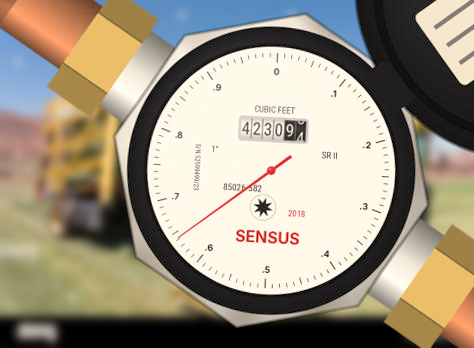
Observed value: 423093.64 ft³
